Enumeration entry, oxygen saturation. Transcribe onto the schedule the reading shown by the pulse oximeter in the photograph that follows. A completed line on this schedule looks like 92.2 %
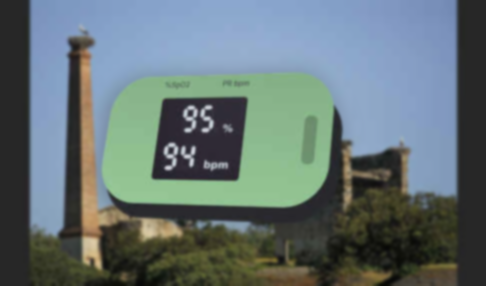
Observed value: 95 %
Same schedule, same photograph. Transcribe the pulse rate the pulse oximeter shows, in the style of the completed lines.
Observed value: 94 bpm
